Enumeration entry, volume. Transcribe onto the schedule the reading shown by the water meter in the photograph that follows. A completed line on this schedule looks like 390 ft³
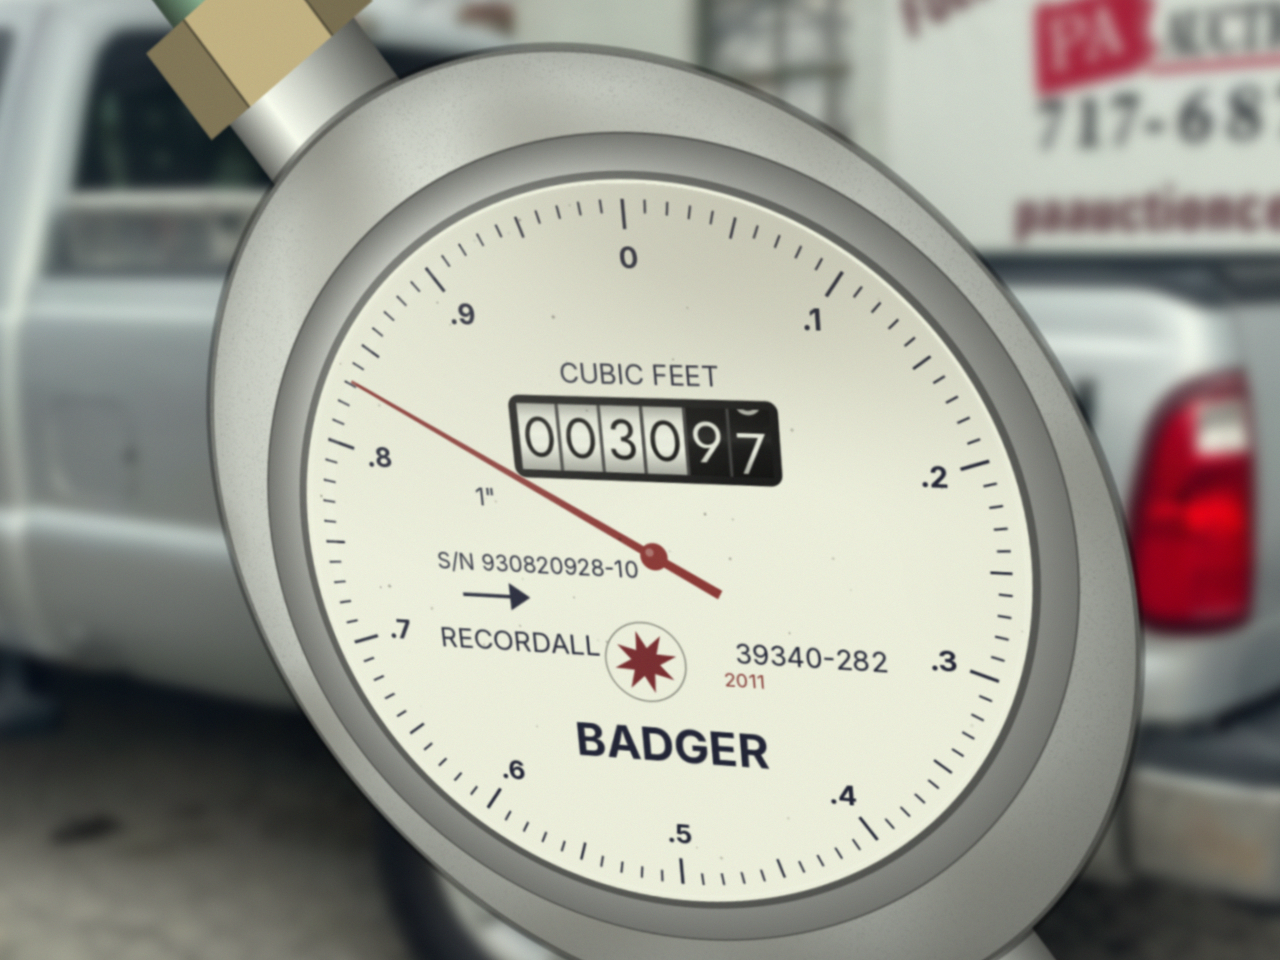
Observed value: 3096.83 ft³
